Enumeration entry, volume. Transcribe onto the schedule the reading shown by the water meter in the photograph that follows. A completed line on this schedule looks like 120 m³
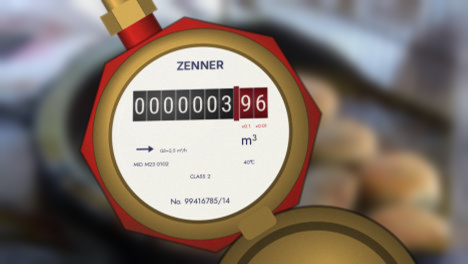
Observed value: 3.96 m³
